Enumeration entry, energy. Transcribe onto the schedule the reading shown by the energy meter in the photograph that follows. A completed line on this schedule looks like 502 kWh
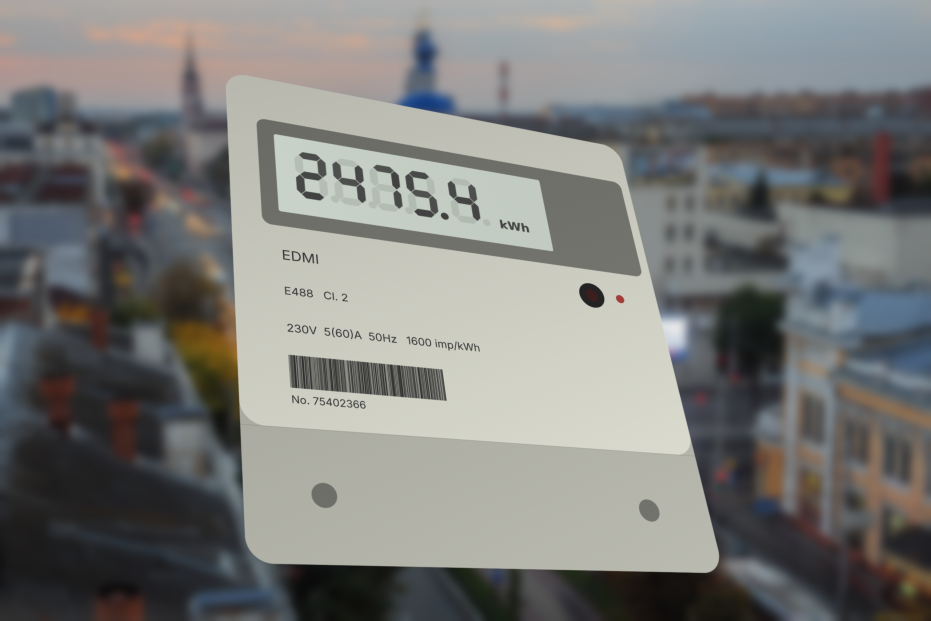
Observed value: 2475.4 kWh
